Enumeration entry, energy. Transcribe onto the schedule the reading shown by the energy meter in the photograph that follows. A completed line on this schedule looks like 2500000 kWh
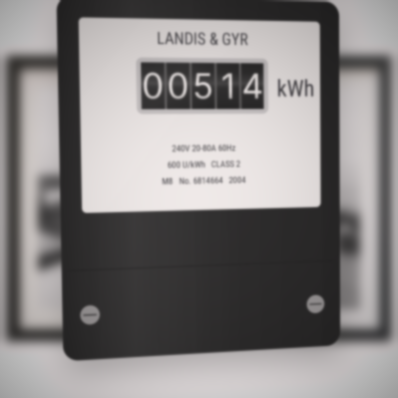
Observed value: 514 kWh
